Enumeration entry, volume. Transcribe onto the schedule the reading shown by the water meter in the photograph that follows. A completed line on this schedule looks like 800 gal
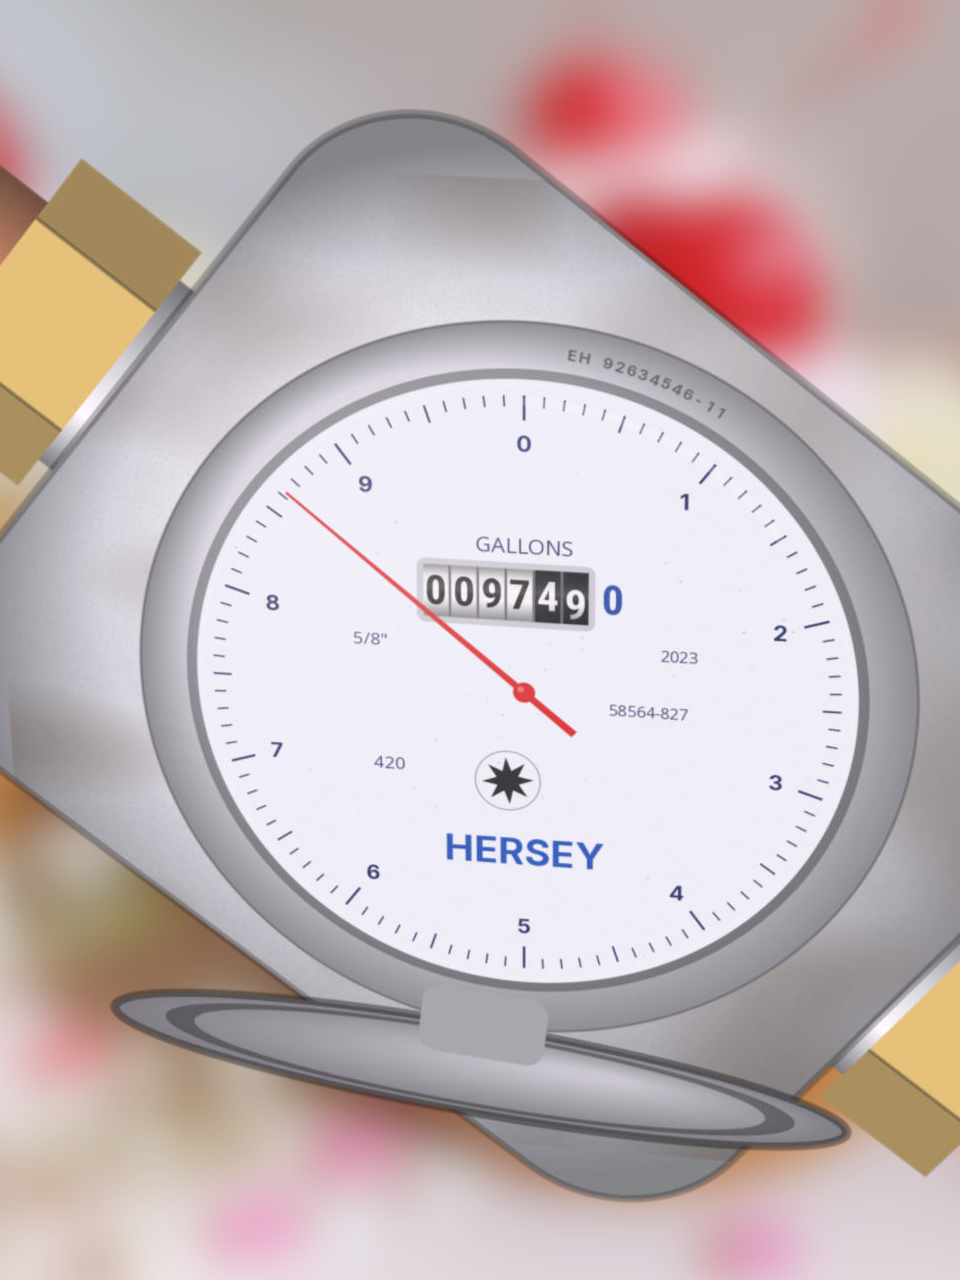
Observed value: 97488.6 gal
